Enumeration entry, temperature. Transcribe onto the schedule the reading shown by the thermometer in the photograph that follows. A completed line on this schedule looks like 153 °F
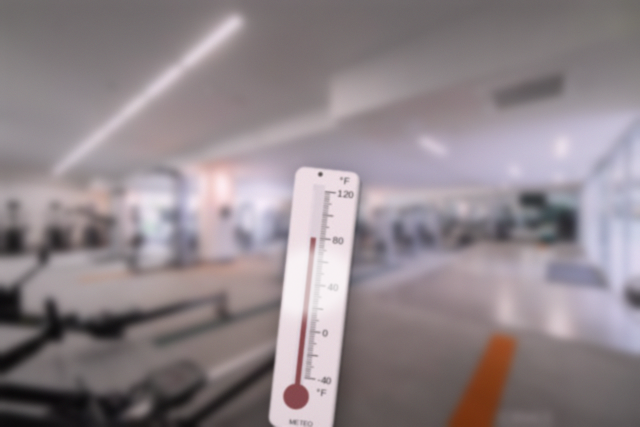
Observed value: 80 °F
